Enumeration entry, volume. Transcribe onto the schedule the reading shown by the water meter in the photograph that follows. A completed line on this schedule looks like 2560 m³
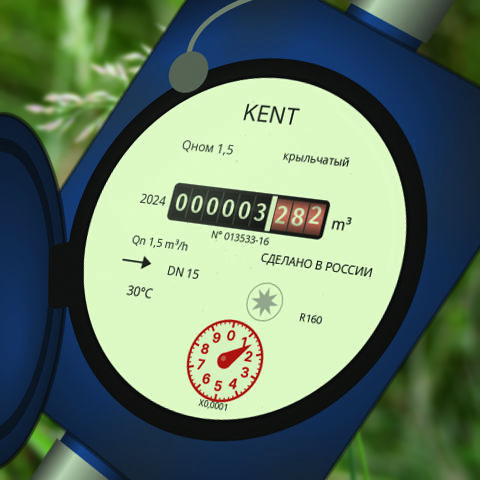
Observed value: 3.2821 m³
